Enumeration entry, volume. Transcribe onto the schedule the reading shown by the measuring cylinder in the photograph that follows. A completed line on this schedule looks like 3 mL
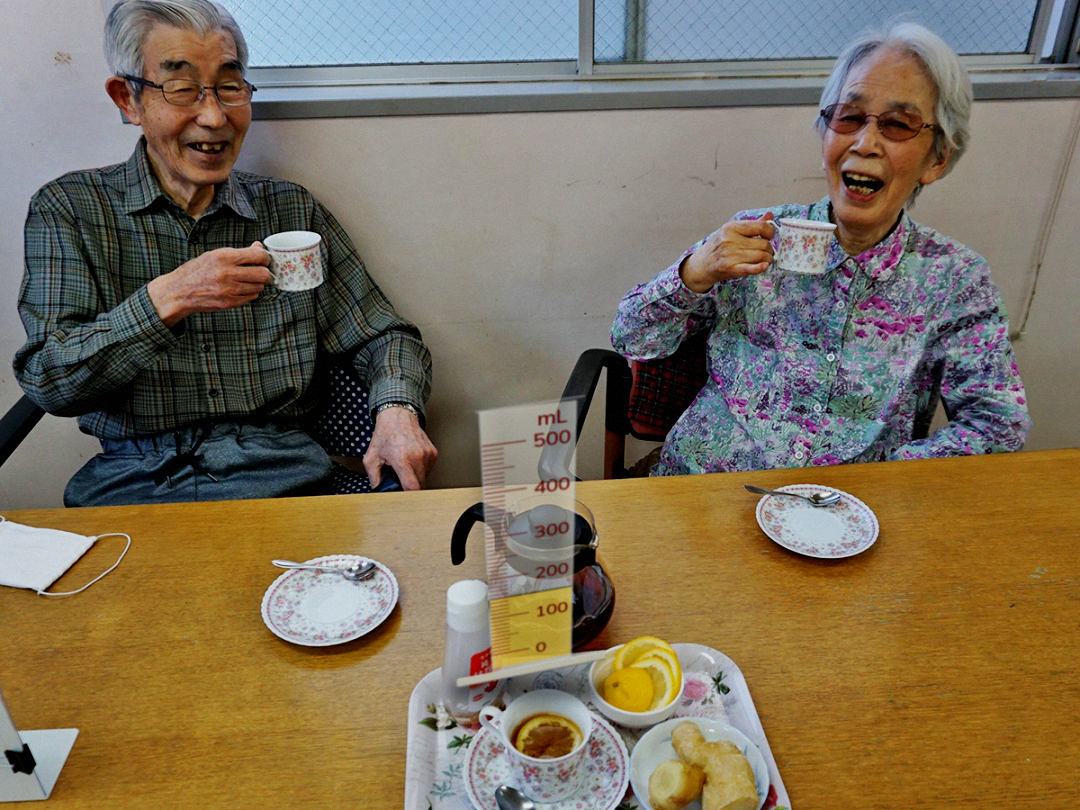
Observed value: 150 mL
